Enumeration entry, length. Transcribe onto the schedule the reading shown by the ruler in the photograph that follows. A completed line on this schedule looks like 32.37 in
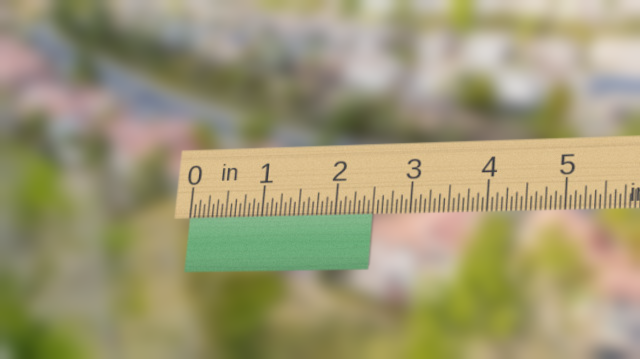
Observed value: 2.5 in
